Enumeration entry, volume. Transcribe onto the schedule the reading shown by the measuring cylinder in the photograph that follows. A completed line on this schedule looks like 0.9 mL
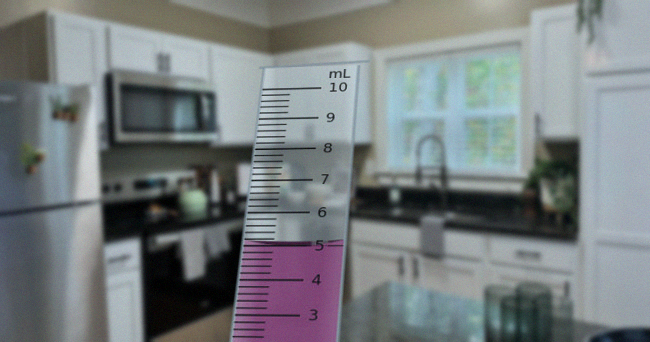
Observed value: 5 mL
